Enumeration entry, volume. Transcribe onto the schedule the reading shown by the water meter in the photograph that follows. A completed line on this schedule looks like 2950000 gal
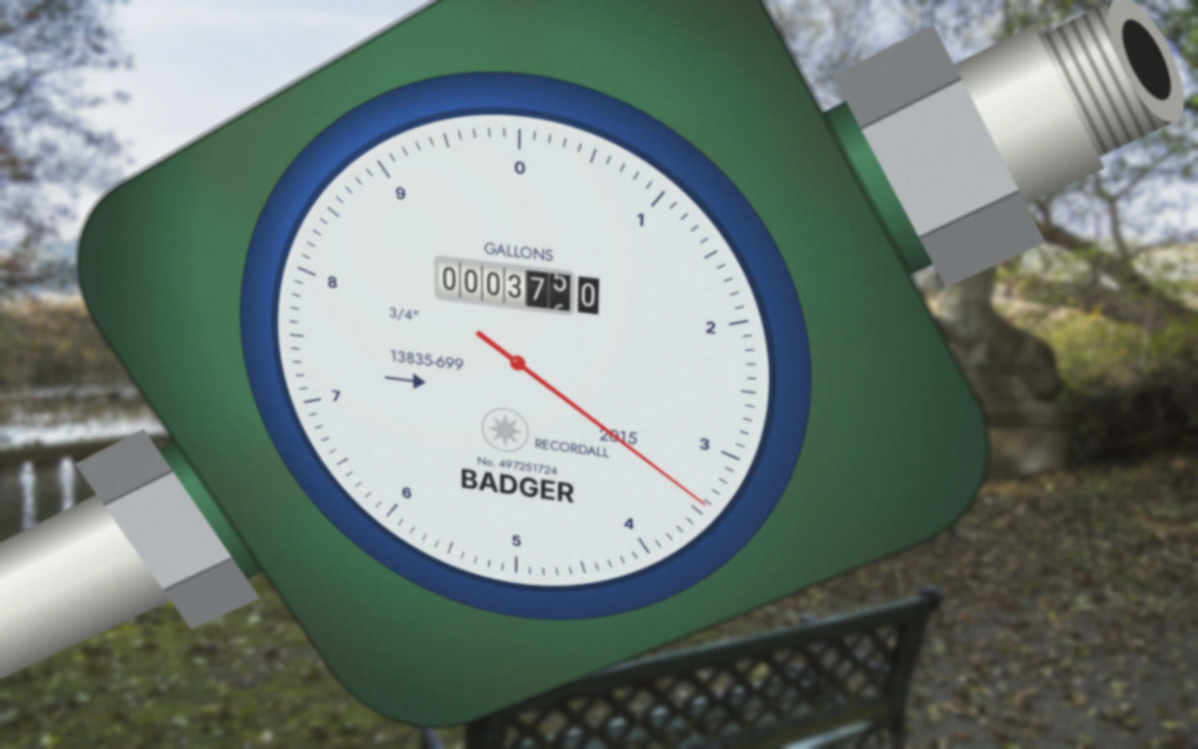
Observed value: 3753.4 gal
